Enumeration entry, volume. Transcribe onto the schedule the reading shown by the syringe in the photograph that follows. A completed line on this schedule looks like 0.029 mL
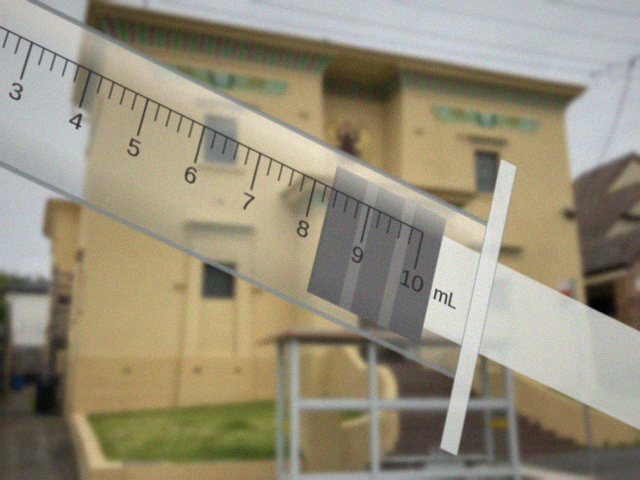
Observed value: 8.3 mL
